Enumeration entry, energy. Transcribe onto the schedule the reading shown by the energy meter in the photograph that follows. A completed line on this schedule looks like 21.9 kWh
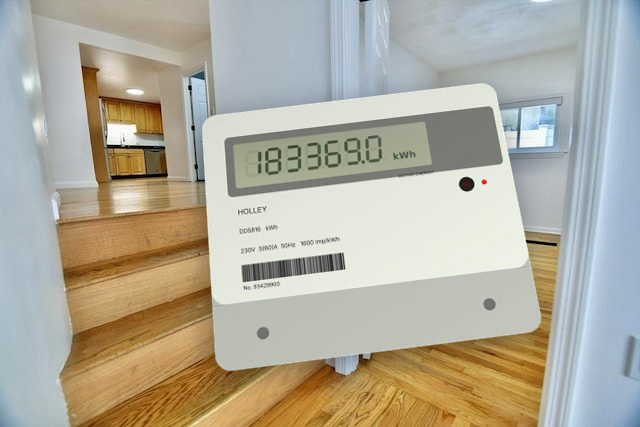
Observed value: 183369.0 kWh
